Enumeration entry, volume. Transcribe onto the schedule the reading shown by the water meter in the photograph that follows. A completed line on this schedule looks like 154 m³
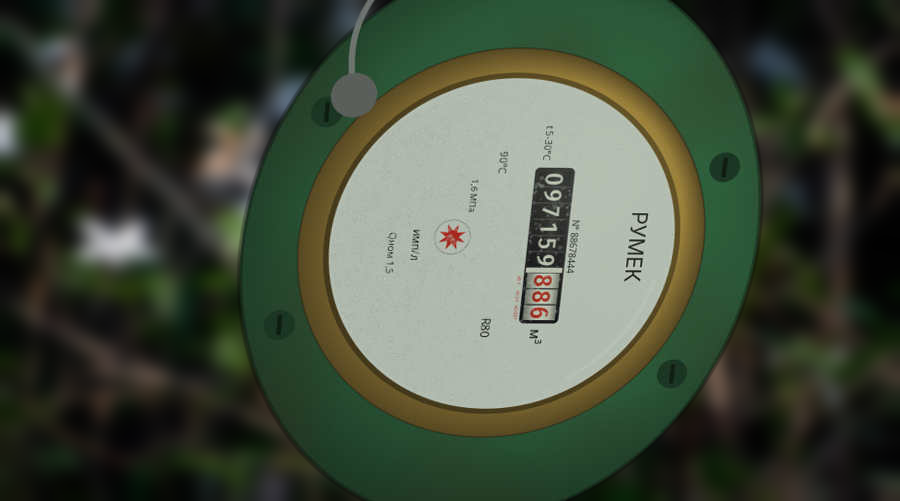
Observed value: 97159.886 m³
